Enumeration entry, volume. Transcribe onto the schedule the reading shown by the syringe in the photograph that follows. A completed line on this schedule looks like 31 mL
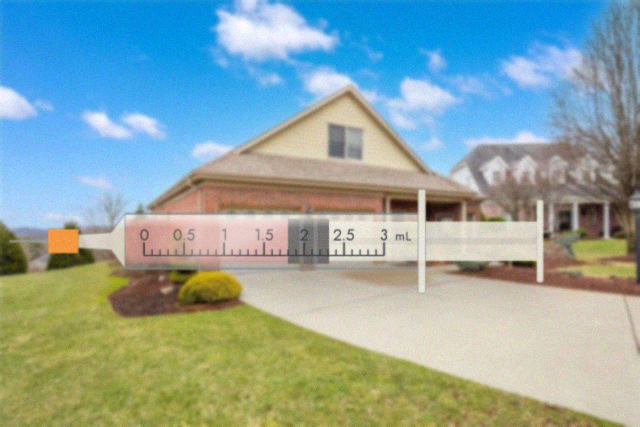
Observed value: 1.8 mL
